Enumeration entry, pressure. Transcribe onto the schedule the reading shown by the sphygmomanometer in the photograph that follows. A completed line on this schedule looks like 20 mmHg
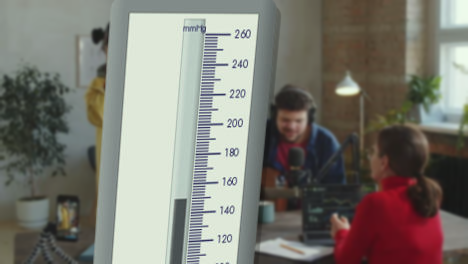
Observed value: 150 mmHg
